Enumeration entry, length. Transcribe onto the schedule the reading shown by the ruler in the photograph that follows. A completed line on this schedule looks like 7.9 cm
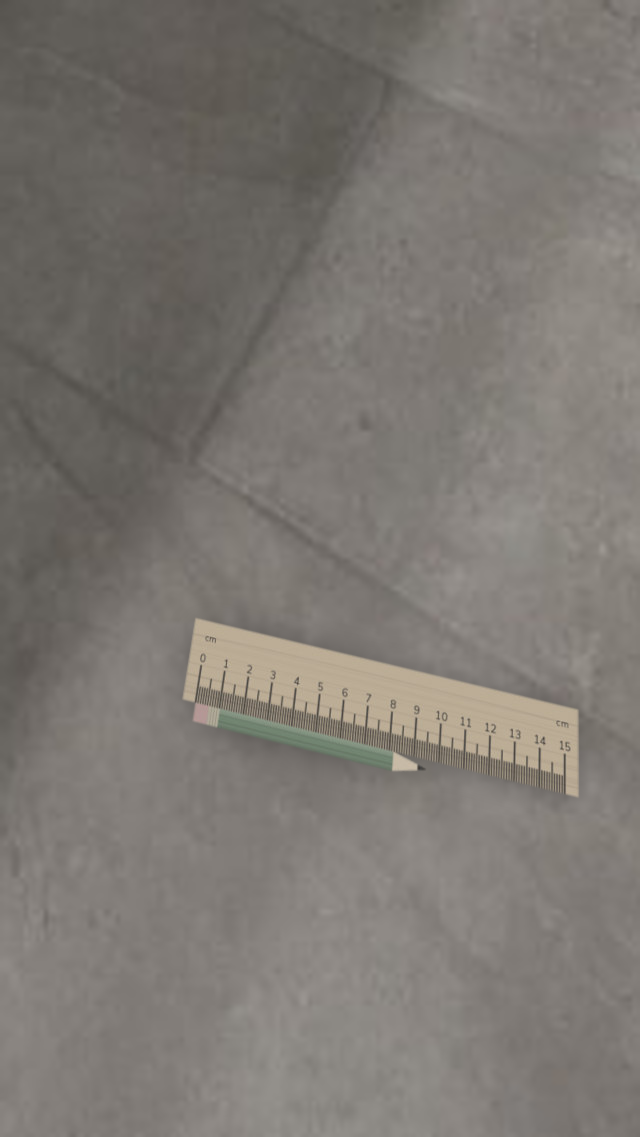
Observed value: 9.5 cm
